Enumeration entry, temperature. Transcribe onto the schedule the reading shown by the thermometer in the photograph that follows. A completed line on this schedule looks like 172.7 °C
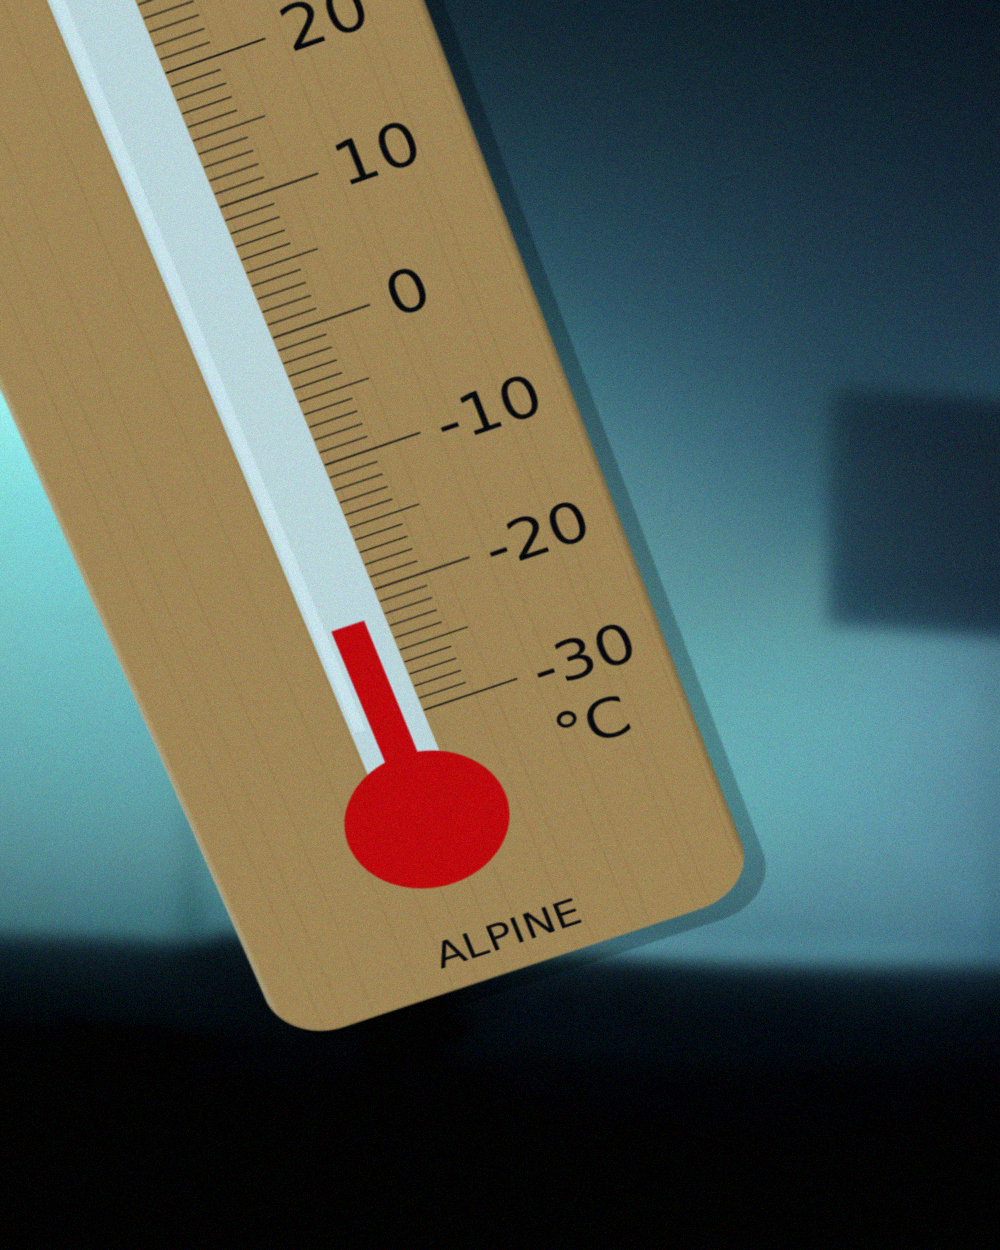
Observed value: -22 °C
